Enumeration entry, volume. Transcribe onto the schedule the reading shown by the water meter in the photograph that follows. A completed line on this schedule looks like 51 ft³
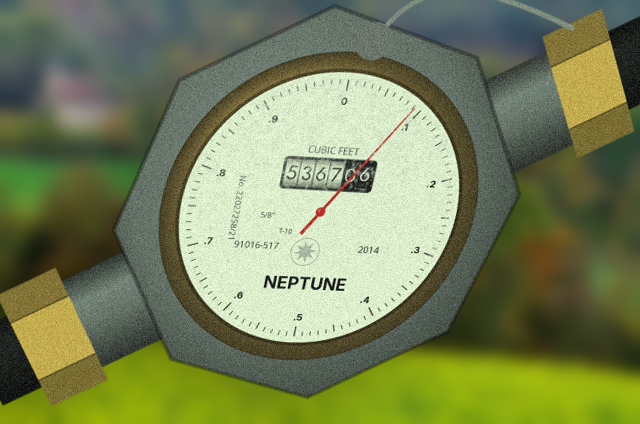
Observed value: 536706.09 ft³
